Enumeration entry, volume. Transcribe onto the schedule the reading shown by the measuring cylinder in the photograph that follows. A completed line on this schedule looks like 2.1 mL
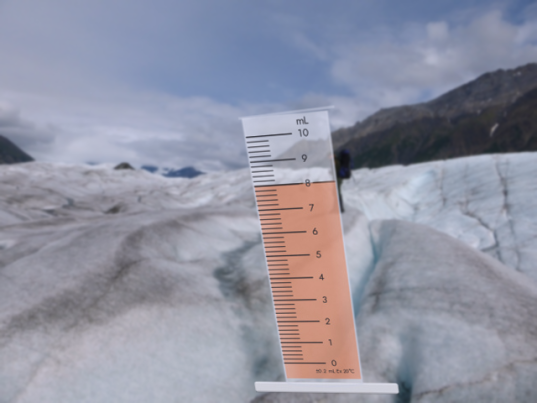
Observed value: 8 mL
